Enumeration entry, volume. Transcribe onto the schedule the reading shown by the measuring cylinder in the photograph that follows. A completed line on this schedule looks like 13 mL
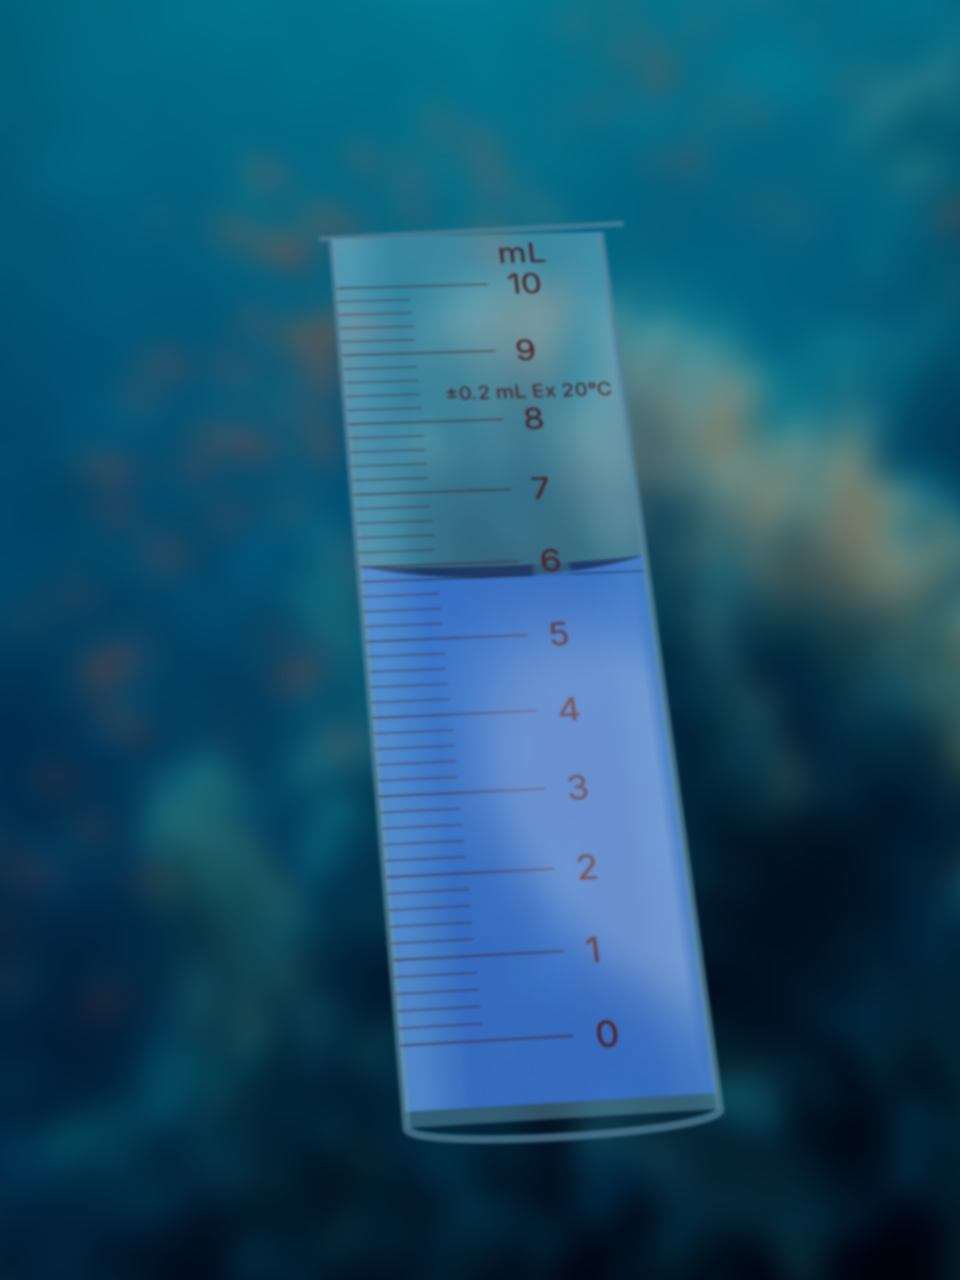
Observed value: 5.8 mL
